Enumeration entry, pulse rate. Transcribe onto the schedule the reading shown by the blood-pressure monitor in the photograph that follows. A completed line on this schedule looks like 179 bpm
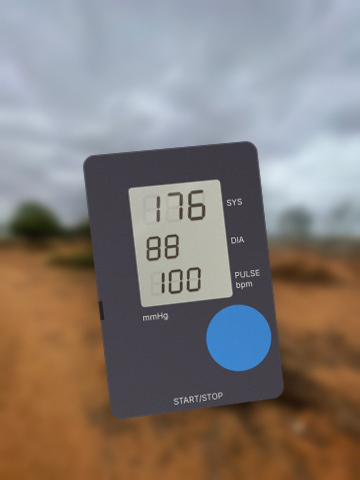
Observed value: 100 bpm
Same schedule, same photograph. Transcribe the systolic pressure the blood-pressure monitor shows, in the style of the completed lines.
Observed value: 176 mmHg
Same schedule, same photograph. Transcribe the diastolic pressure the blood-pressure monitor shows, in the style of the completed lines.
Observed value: 88 mmHg
